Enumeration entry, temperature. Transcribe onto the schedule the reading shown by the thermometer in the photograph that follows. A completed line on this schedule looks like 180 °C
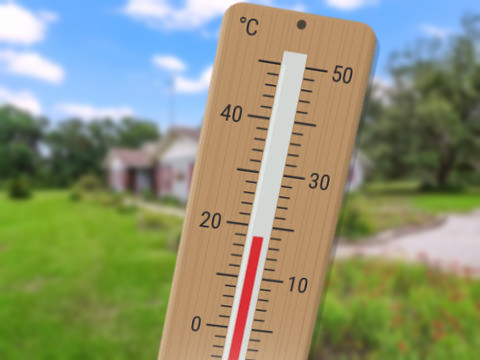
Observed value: 18 °C
